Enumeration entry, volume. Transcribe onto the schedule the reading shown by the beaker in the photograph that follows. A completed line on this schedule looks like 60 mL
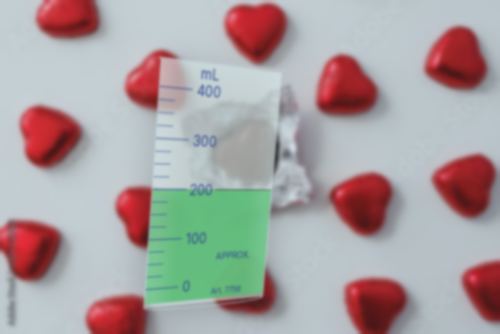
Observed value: 200 mL
